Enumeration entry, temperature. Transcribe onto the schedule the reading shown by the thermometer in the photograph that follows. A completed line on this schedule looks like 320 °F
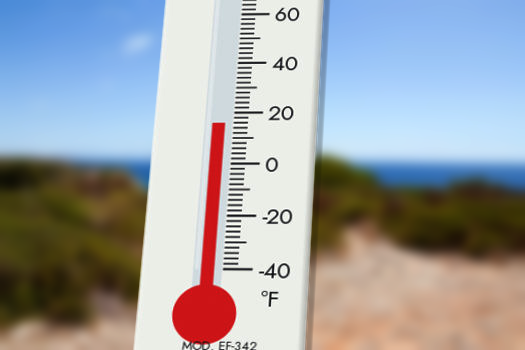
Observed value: 16 °F
